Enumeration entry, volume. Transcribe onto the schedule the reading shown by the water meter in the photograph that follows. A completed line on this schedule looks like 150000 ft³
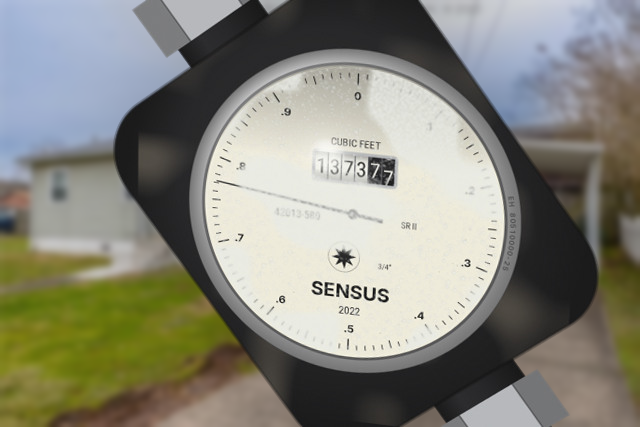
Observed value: 137376.77 ft³
